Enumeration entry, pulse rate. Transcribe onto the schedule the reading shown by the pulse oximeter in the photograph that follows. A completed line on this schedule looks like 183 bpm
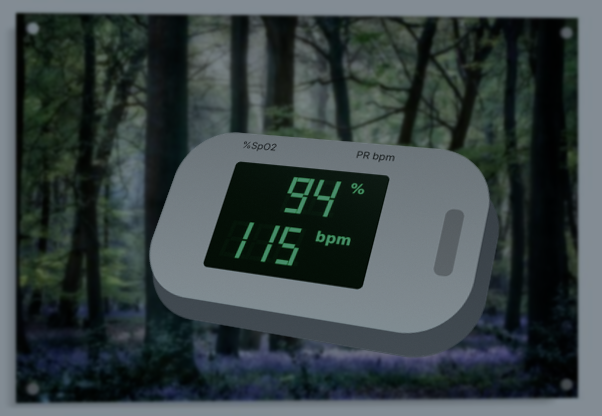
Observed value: 115 bpm
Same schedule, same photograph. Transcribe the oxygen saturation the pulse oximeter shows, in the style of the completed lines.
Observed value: 94 %
